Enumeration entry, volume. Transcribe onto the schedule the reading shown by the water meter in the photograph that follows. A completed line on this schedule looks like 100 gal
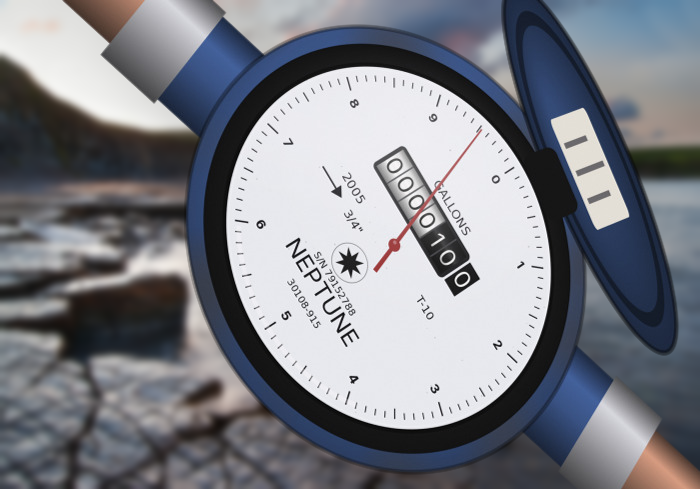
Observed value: 99.5 gal
